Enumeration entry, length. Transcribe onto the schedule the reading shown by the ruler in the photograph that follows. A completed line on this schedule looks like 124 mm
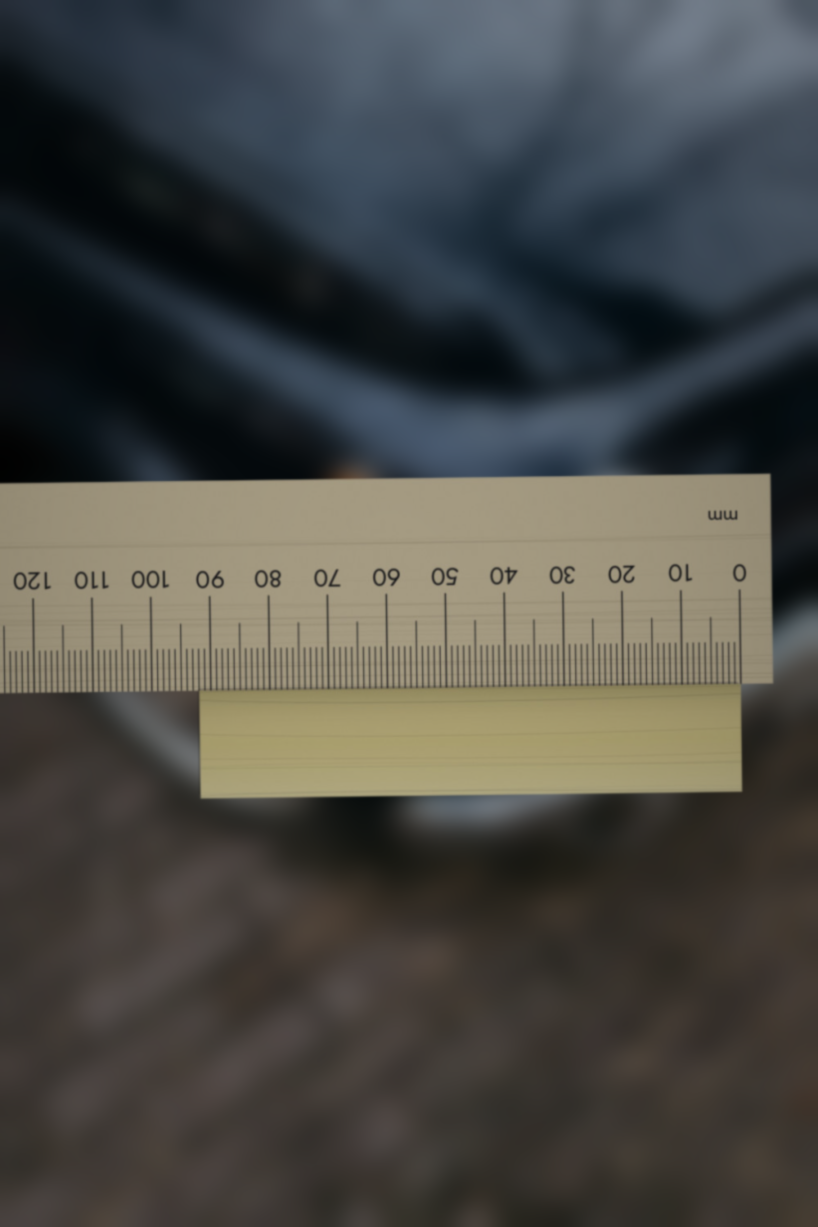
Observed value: 92 mm
